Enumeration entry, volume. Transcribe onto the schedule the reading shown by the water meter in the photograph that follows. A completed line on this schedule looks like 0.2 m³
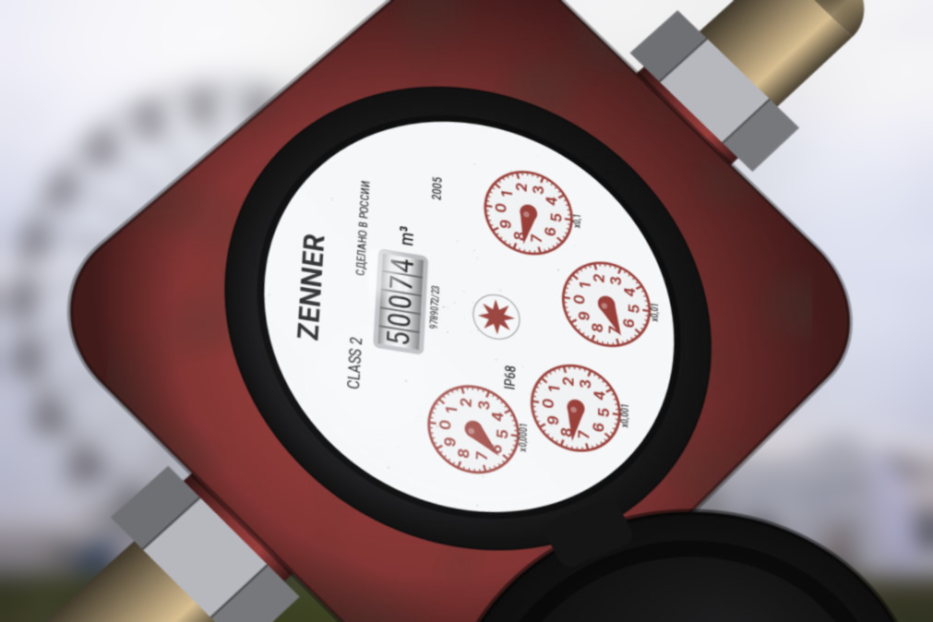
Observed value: 50074.7676 m³
